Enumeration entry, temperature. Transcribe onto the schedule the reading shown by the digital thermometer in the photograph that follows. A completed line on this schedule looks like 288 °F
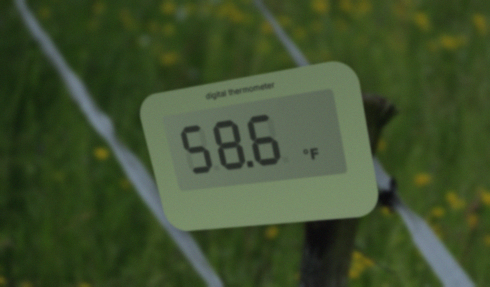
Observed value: 58.6 °F
